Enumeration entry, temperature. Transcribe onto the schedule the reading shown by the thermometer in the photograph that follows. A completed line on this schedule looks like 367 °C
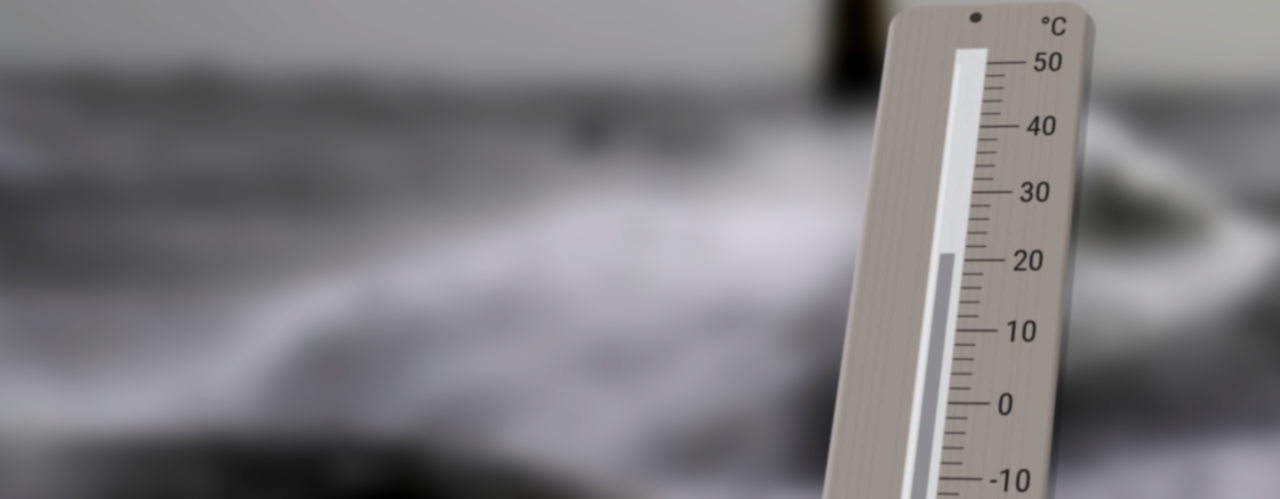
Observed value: 21 °C
